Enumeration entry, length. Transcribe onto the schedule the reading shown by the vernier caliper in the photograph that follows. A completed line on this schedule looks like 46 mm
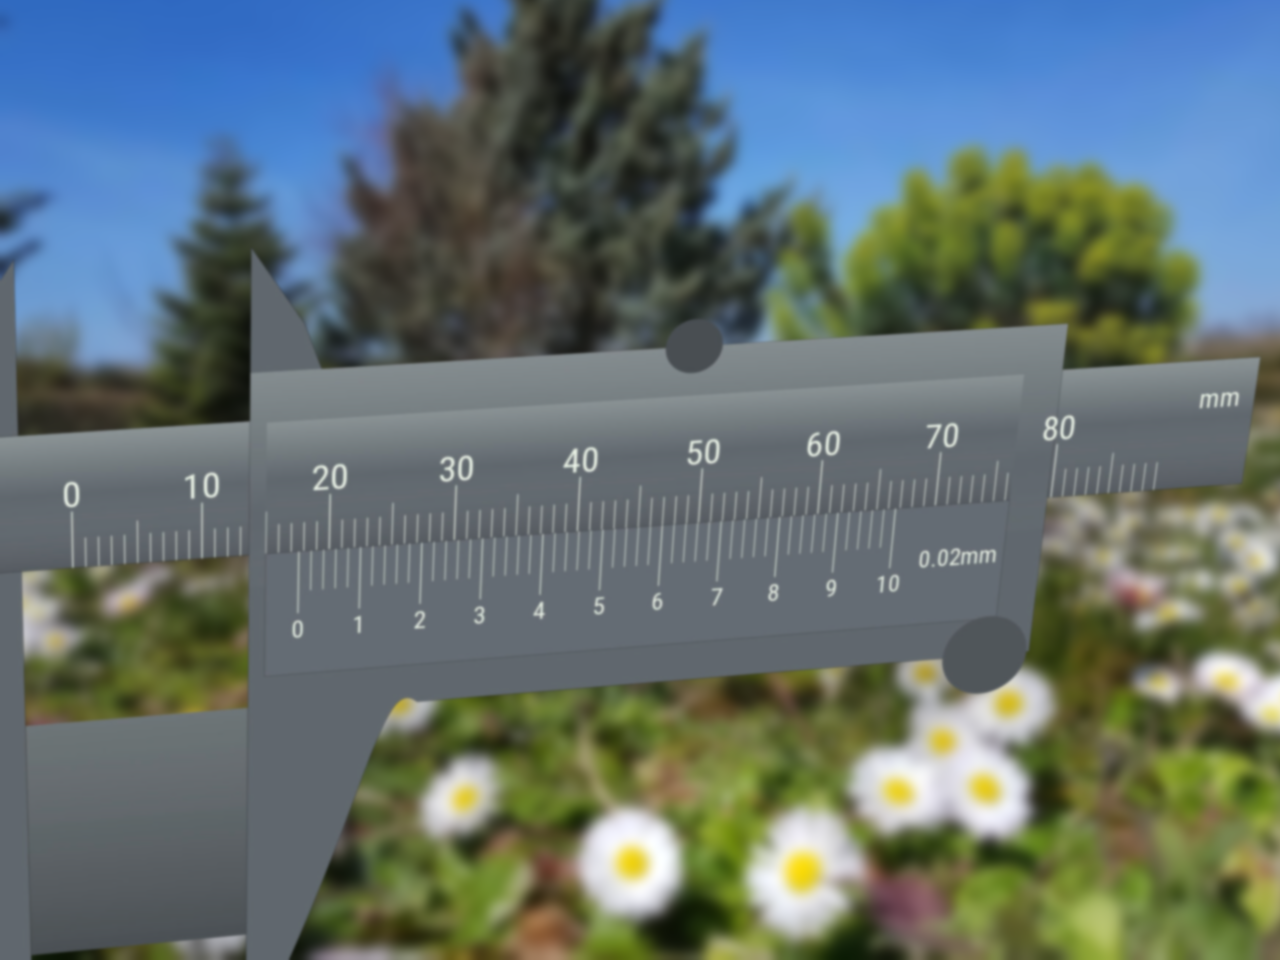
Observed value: 17.6 mm
